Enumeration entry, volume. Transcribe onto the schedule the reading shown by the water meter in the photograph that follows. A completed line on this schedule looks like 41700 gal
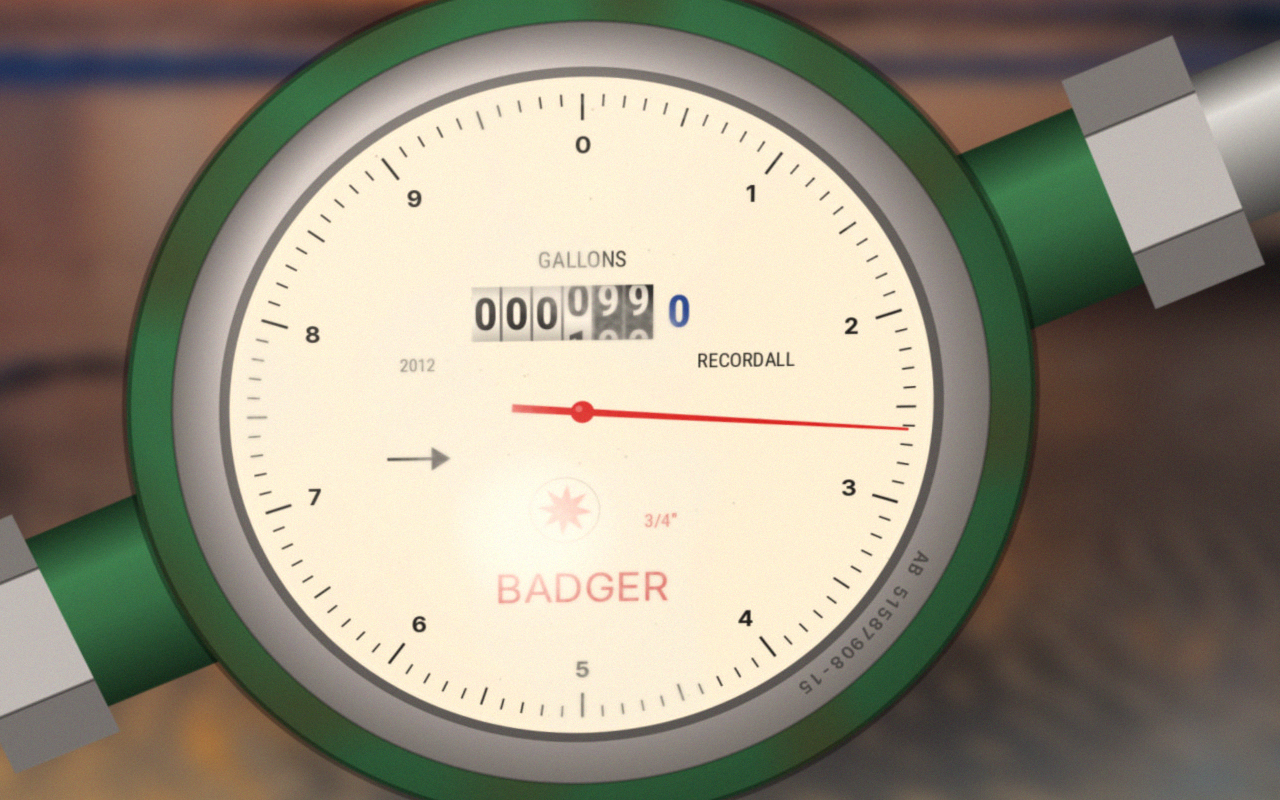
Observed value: 992.6 gal
